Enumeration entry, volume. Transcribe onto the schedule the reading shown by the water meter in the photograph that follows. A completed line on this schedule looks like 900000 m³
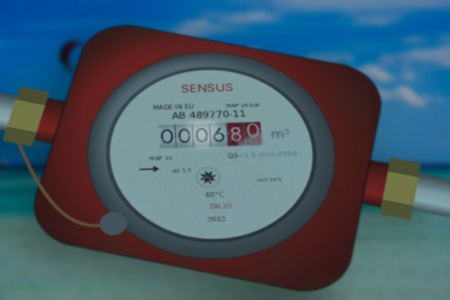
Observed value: 6.80 m³
